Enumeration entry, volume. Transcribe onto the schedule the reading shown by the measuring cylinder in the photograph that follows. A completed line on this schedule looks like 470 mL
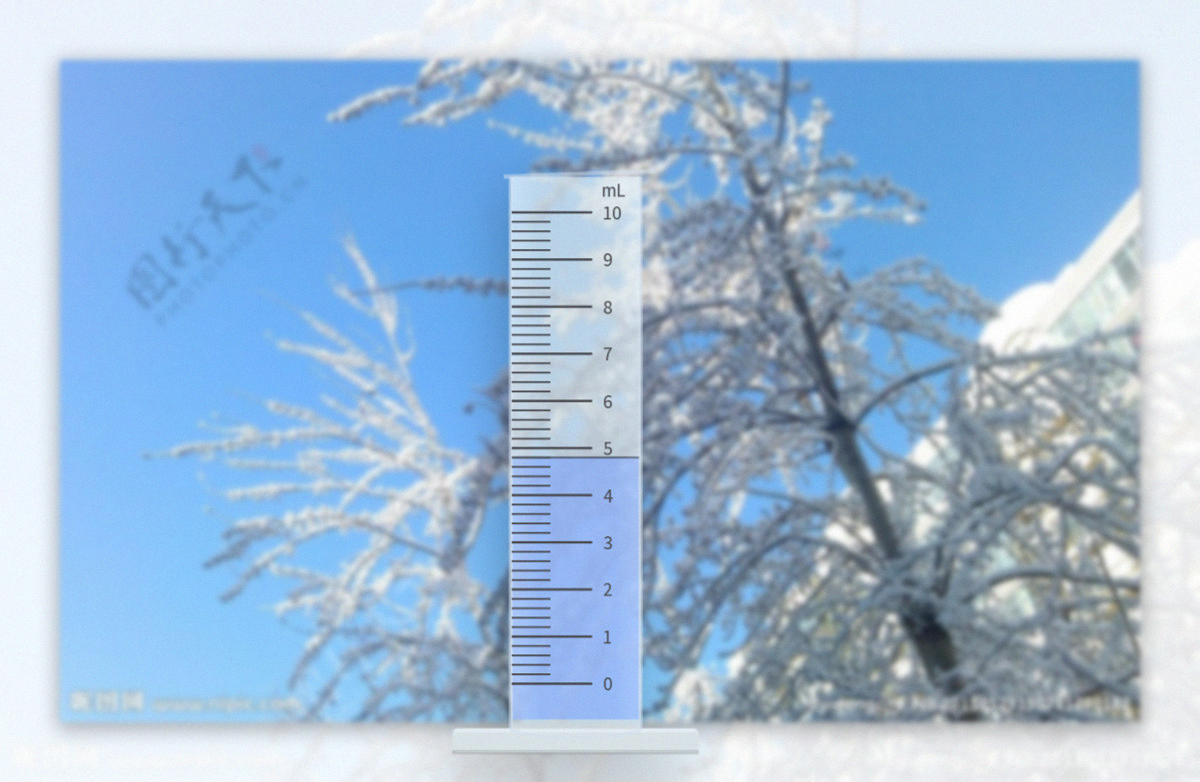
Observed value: 4.8 mL
